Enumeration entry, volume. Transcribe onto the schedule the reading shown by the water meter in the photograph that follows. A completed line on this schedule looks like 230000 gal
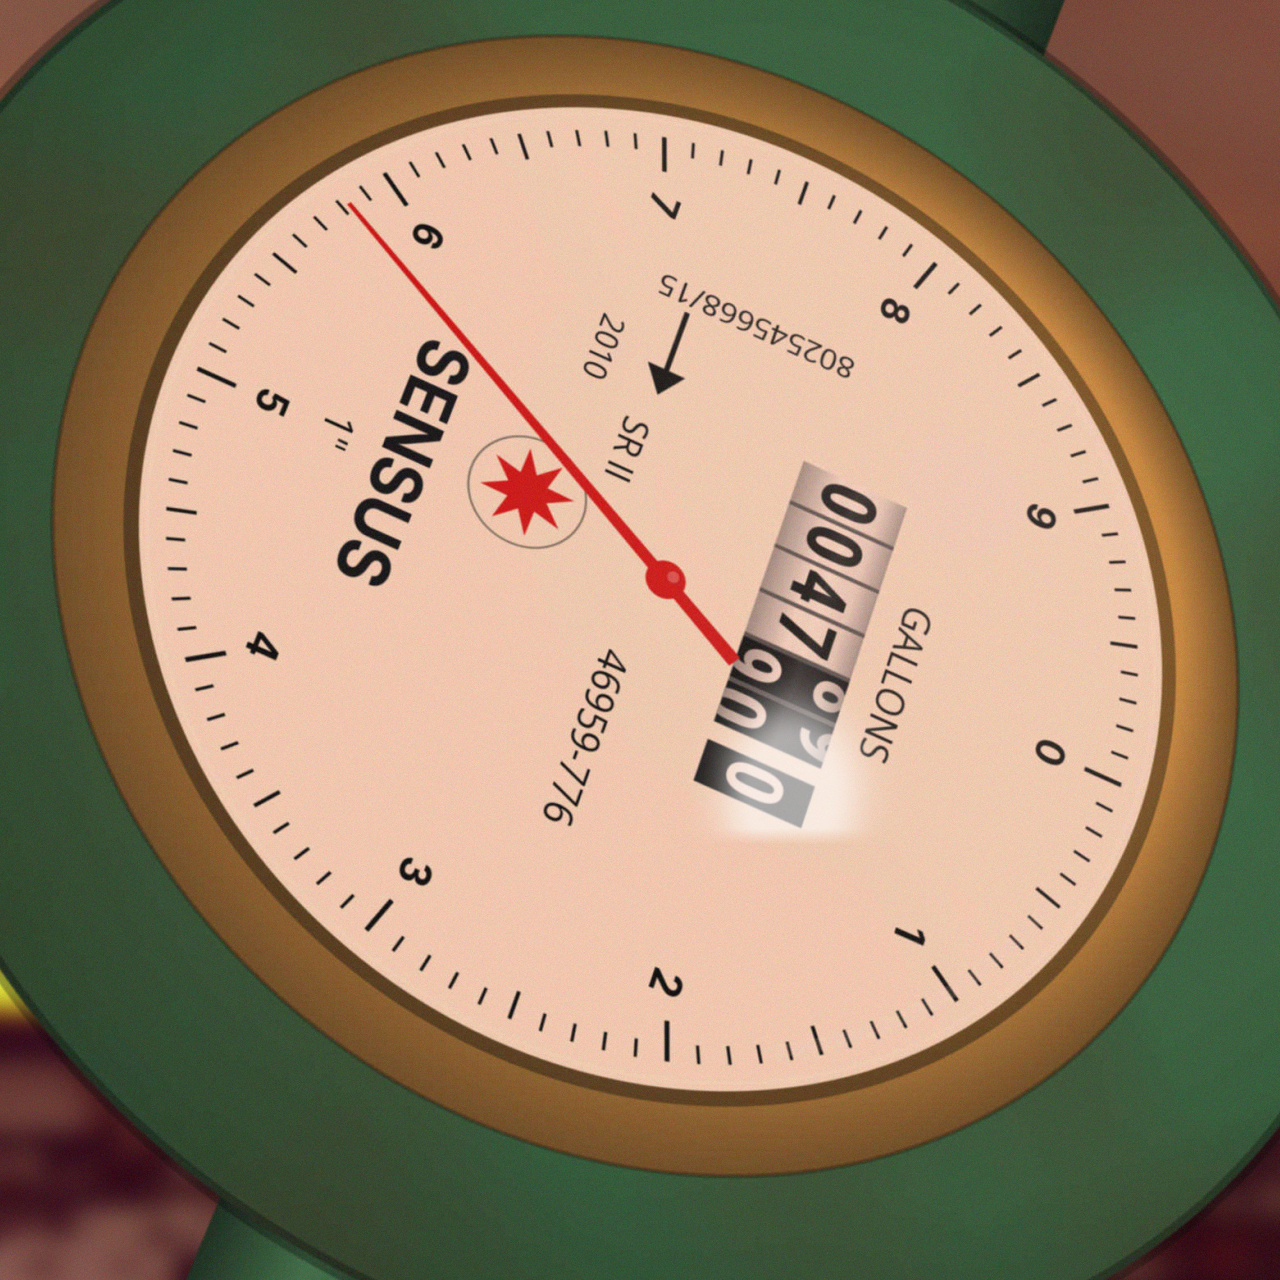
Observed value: 47895.8 gal
